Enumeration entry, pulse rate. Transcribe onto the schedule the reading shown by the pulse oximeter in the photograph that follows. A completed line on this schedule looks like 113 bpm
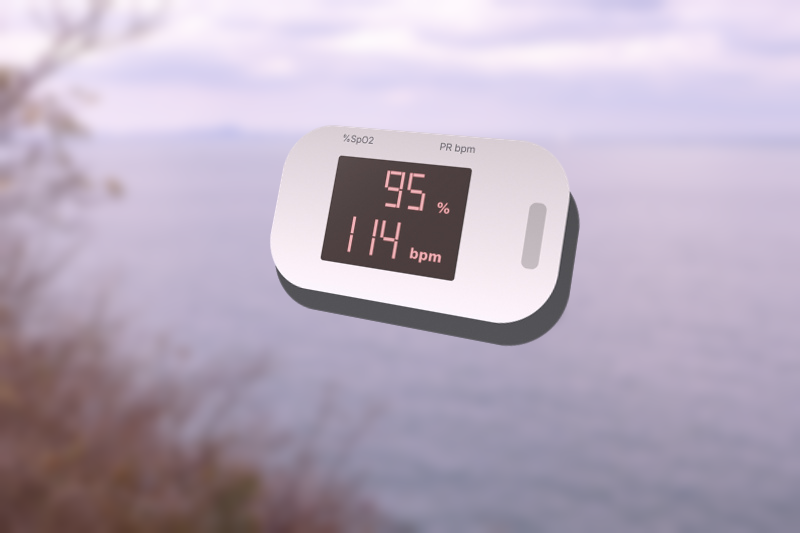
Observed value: 114 bpm
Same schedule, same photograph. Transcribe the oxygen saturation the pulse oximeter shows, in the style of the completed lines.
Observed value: 95 %
